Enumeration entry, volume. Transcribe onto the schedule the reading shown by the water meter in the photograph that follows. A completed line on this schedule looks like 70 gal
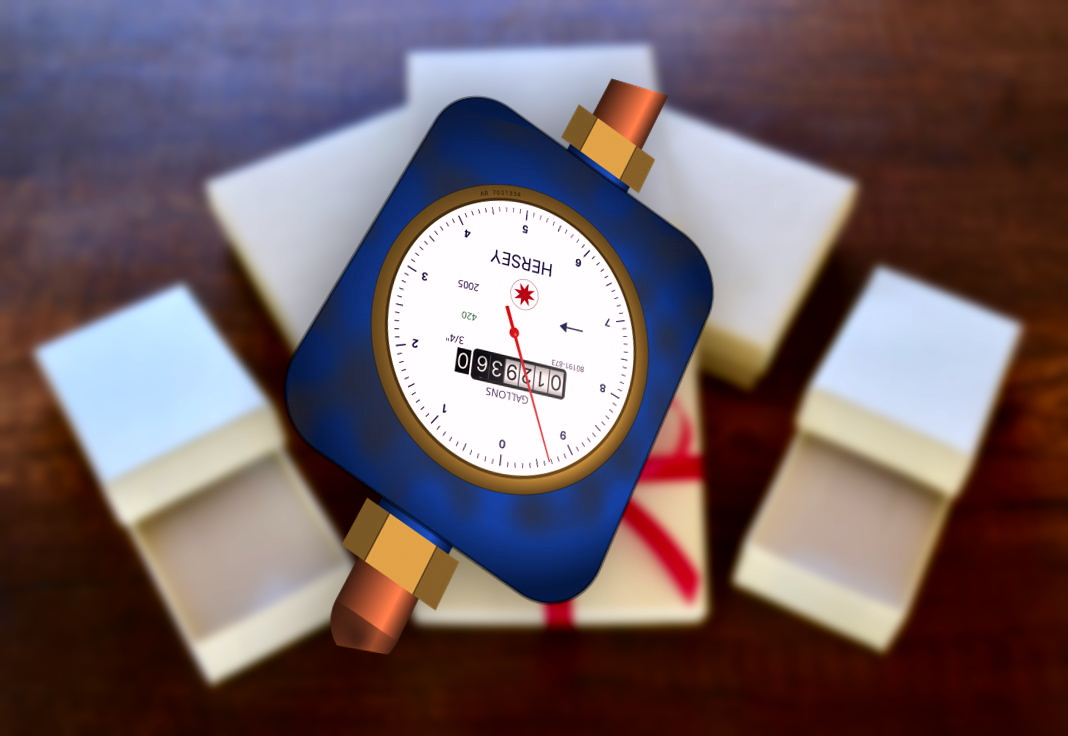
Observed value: 129359.3 gal
